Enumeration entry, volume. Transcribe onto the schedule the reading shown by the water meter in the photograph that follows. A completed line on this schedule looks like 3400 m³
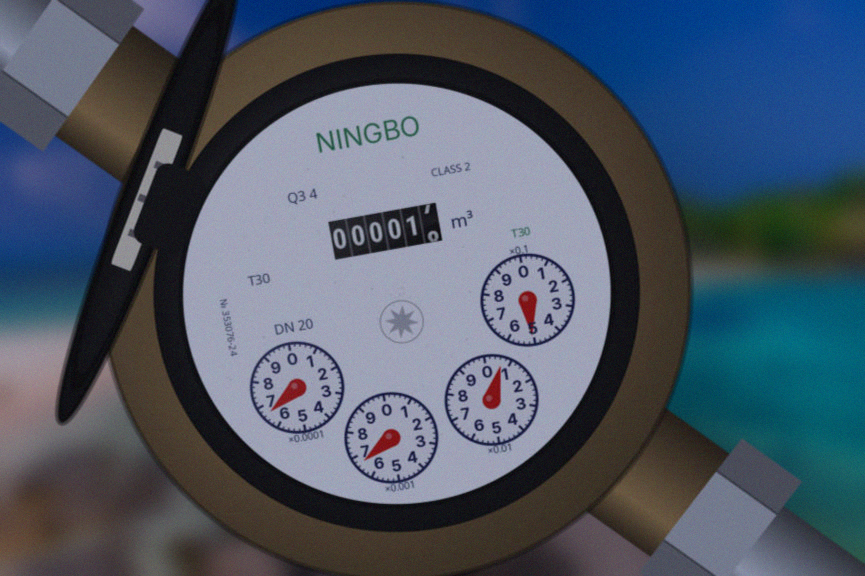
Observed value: 17.5066 m³
